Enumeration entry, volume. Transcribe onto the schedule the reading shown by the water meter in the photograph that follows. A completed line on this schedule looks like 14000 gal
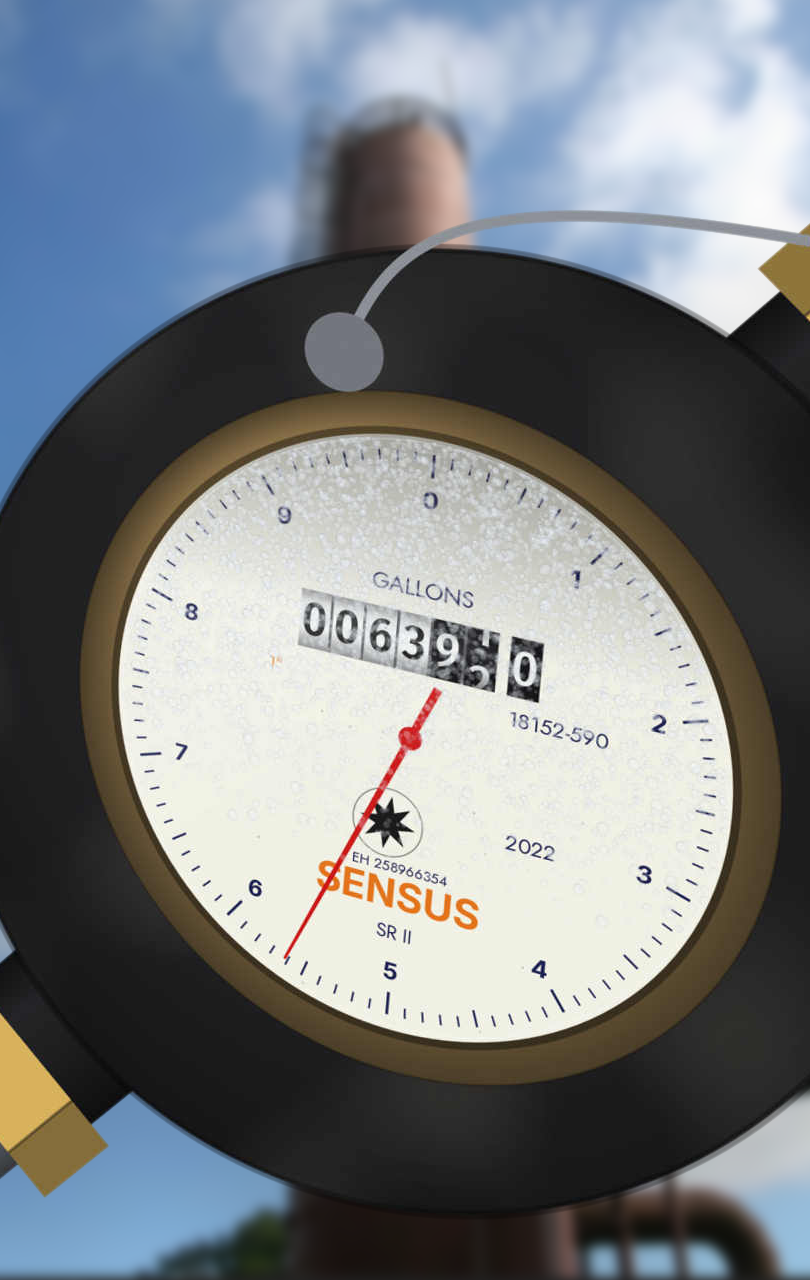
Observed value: 63915.6 gal
